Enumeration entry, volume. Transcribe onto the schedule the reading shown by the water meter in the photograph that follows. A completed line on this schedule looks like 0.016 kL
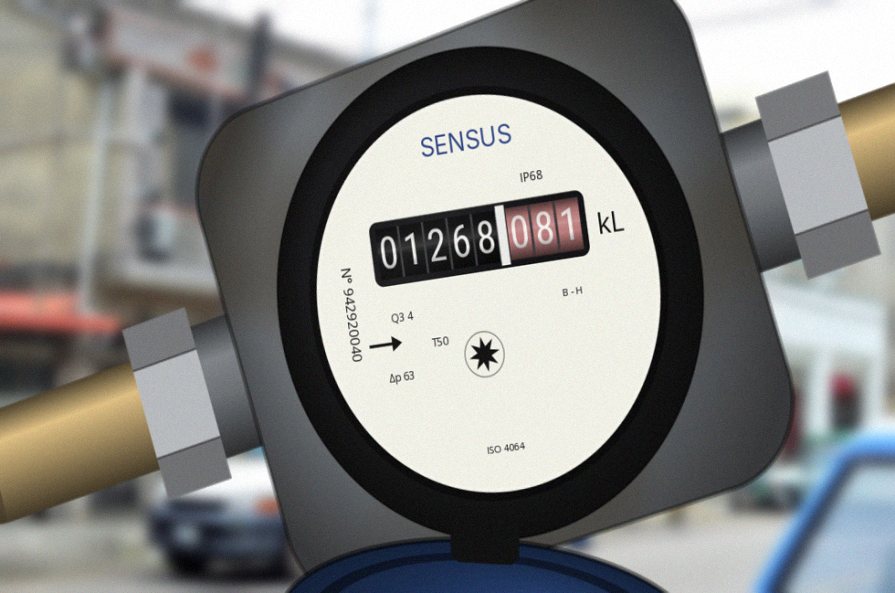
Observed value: 1268.081 kL
